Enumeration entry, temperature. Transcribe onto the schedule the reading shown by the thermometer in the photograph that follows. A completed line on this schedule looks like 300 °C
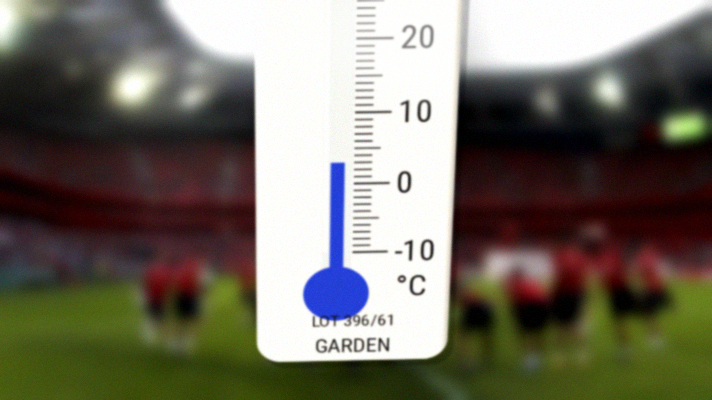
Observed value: 3 °C
